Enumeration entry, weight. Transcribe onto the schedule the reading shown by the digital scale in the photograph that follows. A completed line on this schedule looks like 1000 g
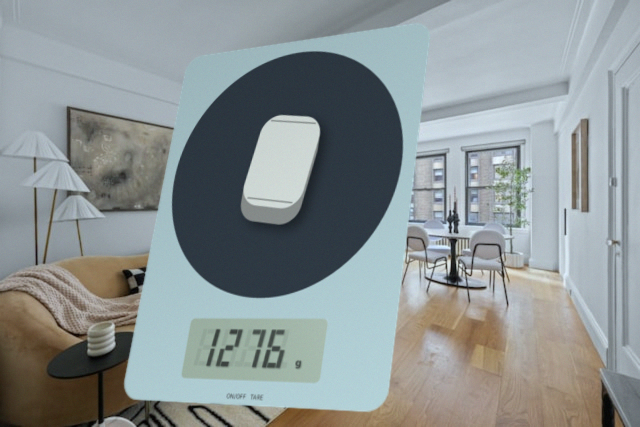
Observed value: 1276 g
